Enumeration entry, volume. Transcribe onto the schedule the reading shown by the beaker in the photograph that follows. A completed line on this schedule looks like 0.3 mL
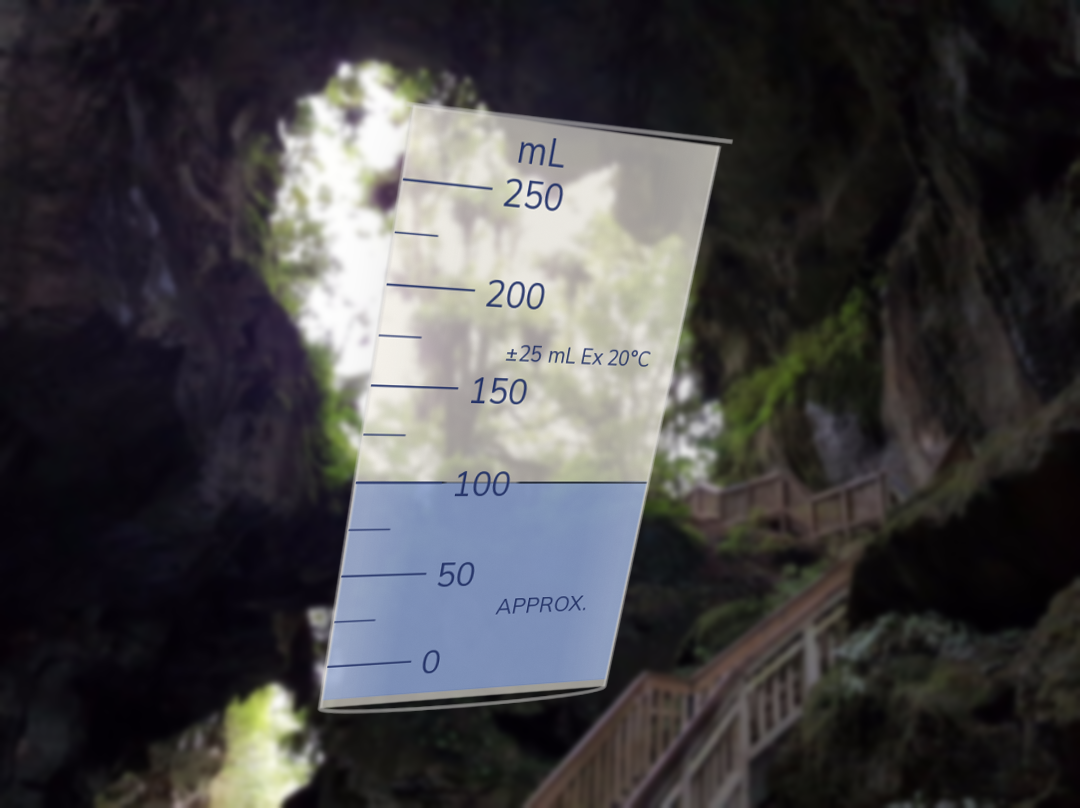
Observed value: 100 mL
